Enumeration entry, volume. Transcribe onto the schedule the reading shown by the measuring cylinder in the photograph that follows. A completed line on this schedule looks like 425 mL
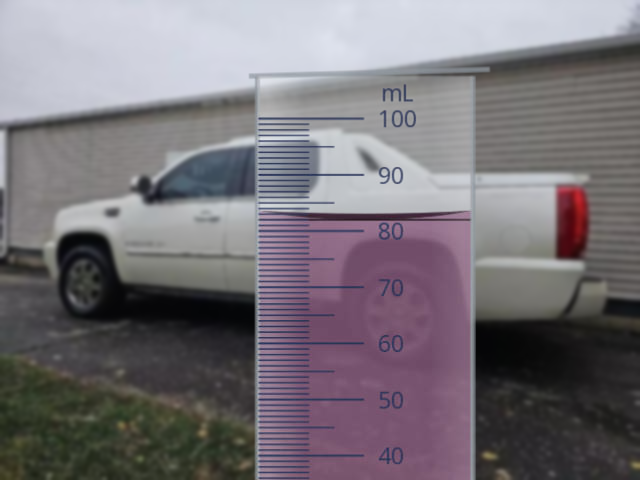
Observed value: 82 mL
